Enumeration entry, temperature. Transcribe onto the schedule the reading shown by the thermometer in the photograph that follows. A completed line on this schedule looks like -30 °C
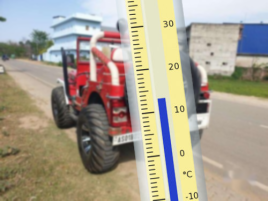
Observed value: 13 °C
